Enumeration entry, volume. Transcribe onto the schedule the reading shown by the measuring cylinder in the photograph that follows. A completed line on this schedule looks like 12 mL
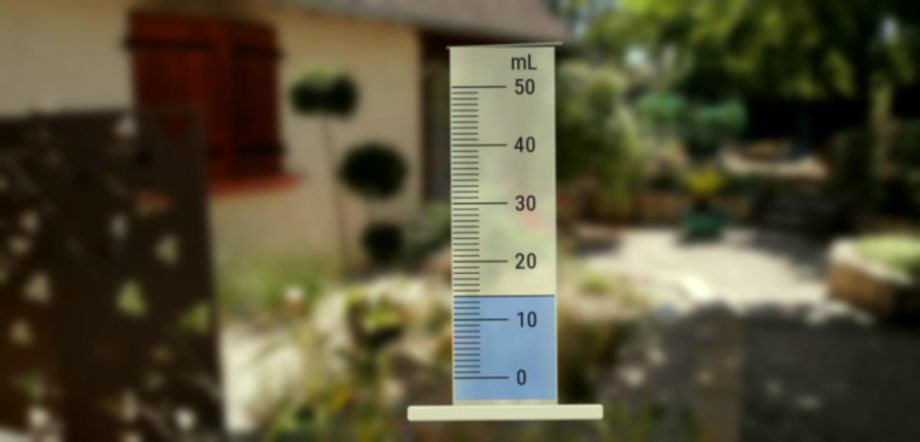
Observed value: 14 mL
